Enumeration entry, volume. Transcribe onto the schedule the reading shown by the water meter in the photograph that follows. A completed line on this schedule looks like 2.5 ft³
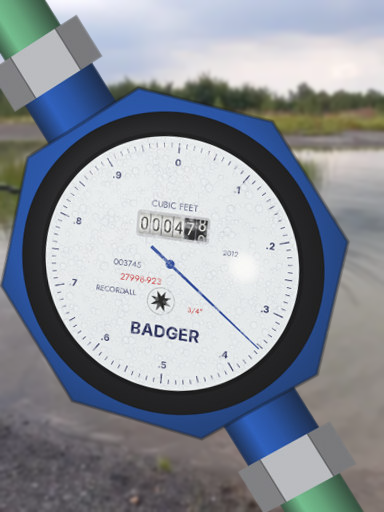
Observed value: 478.35 ft³
